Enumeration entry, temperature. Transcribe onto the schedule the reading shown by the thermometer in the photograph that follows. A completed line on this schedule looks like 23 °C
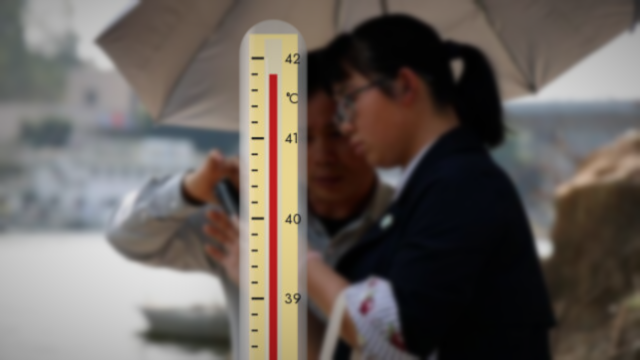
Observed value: 41.8 °C
